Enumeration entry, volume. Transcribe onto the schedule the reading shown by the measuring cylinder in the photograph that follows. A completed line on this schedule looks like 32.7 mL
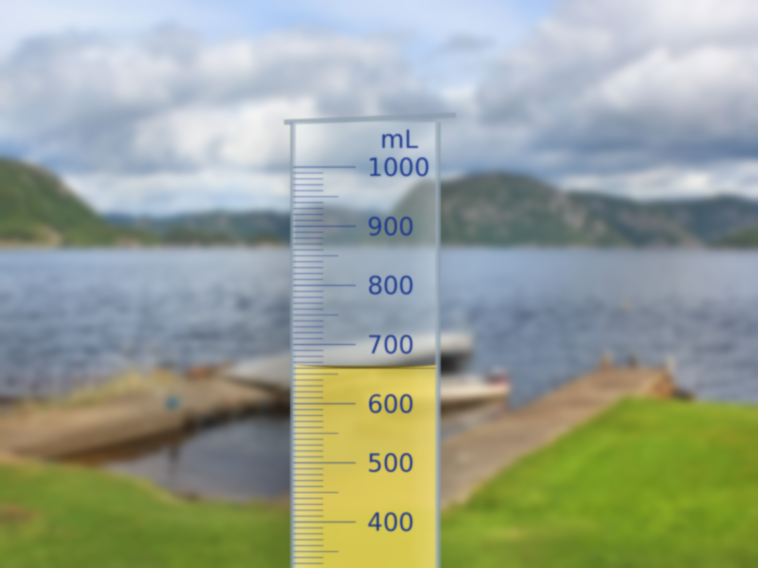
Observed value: 660 mL
